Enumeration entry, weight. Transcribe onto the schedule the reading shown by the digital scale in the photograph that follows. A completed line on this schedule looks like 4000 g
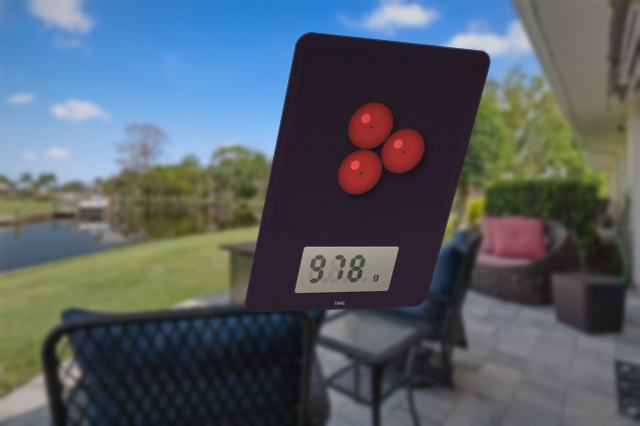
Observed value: 978 g
